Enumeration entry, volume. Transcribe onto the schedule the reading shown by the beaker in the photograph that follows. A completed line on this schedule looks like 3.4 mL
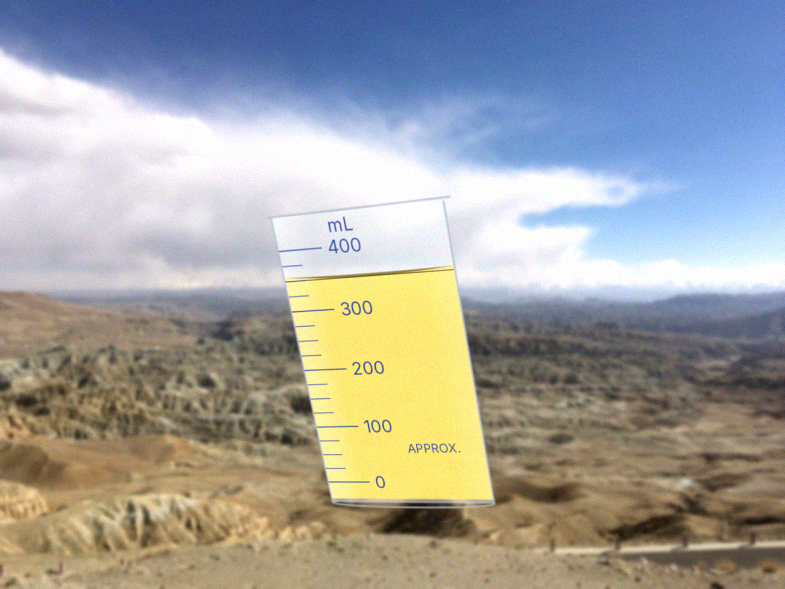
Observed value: 350 mL
